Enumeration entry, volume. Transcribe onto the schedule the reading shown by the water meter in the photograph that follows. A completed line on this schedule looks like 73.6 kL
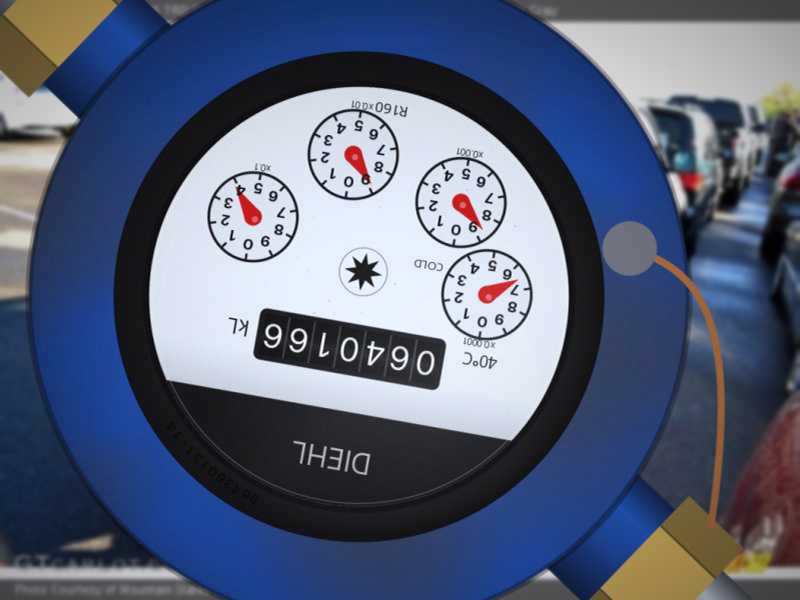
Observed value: 640166.3886 kL
